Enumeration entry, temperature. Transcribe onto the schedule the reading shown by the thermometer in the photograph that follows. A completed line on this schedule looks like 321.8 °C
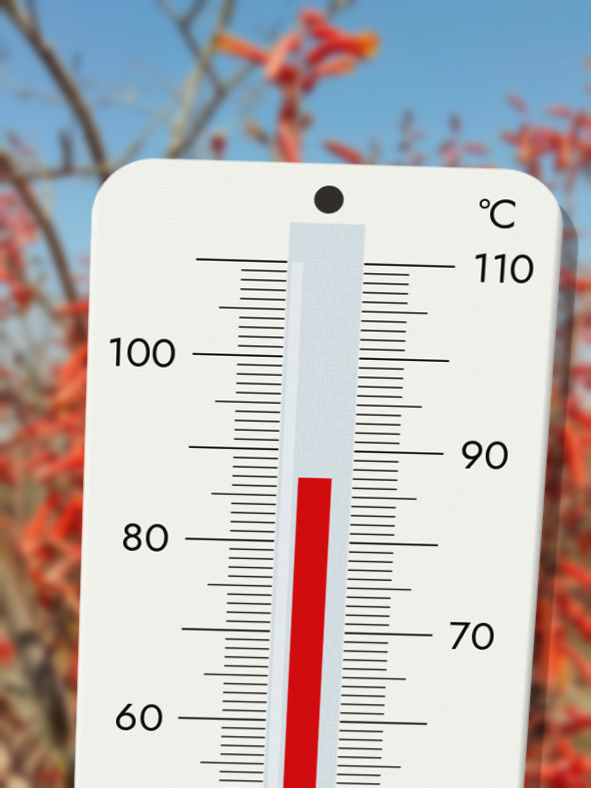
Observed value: 87 °C
